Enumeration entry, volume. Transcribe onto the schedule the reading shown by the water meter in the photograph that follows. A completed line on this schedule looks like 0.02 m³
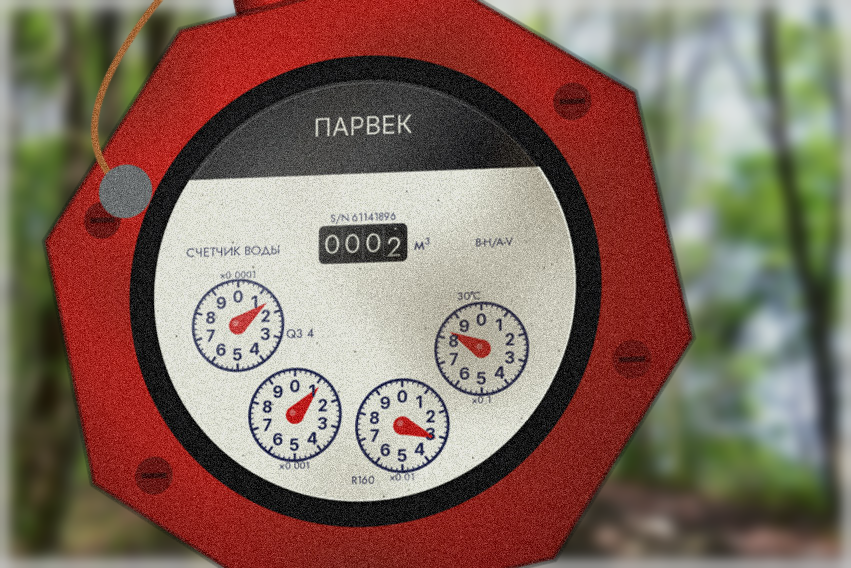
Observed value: 1.8311 m³
